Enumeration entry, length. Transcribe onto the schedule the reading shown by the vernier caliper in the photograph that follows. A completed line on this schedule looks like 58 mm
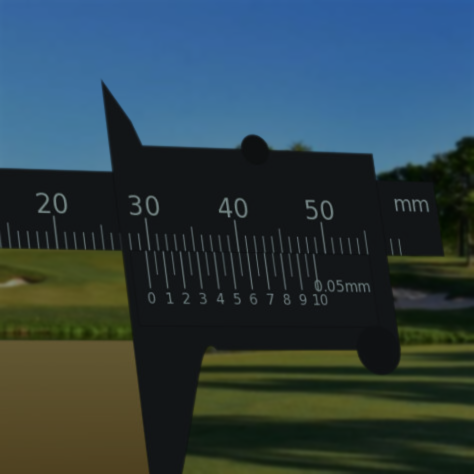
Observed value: 29.6 mm
